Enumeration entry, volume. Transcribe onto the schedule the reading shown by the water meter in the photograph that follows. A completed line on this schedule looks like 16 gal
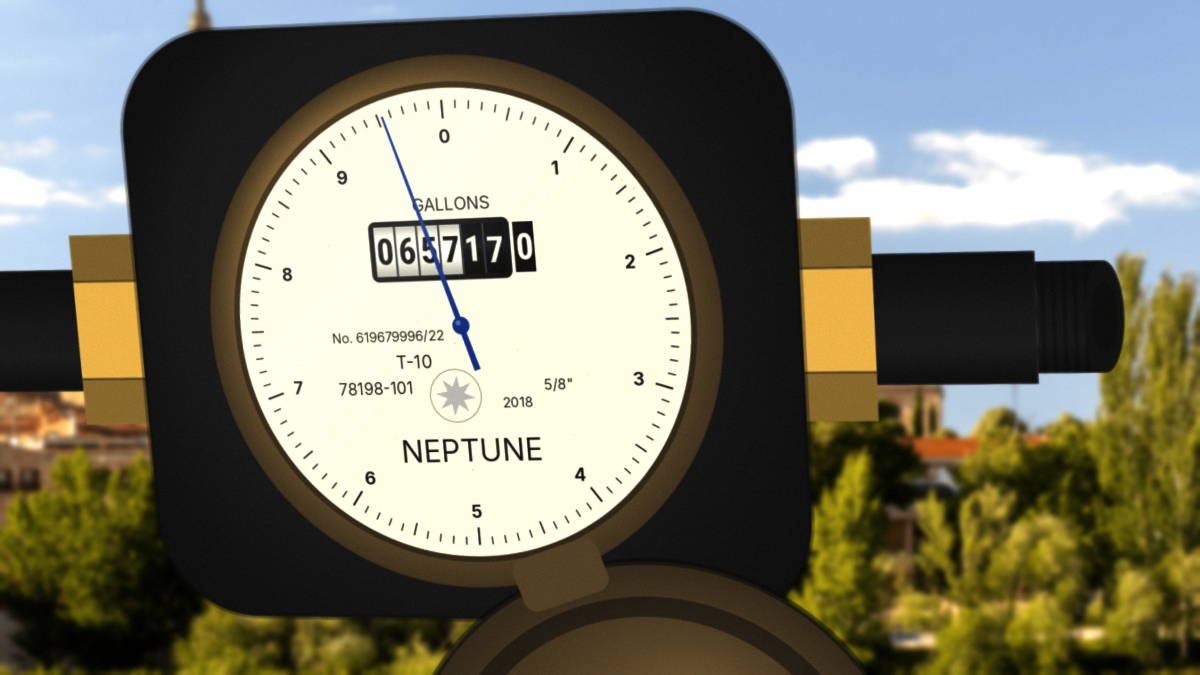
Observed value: 657169.5 gal
